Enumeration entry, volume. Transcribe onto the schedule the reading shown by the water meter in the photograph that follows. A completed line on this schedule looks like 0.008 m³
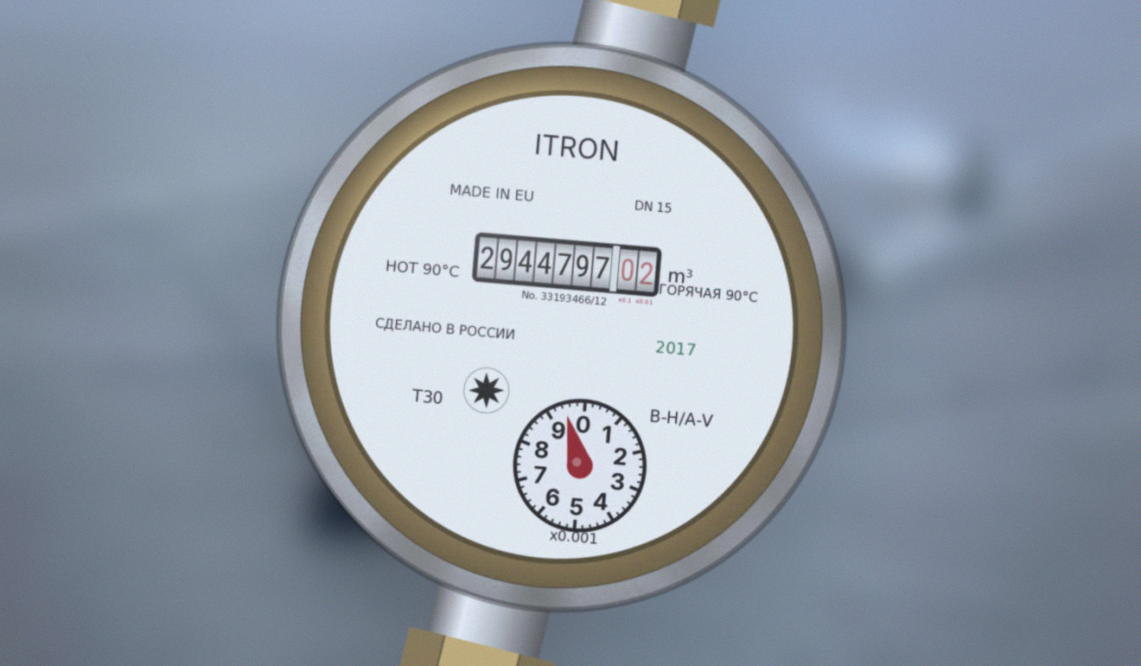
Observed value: 2944797.019 m³
